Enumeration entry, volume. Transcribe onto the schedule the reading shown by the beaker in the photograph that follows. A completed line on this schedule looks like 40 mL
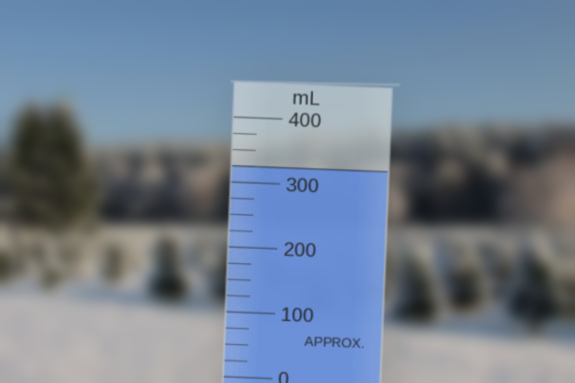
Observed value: 325 mL
